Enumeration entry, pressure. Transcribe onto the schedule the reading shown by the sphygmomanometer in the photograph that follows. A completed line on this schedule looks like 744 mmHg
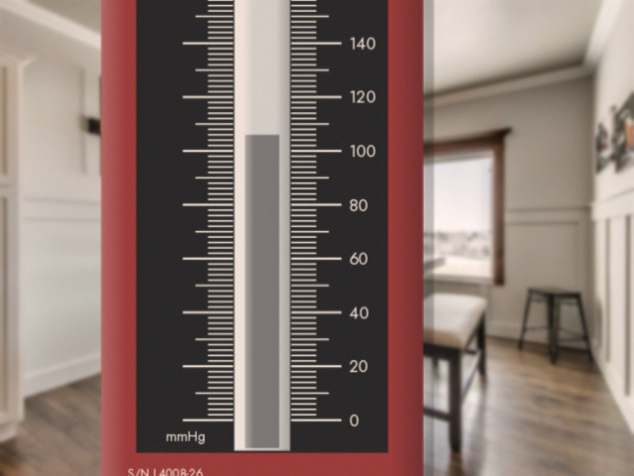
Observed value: 106 mmHg
